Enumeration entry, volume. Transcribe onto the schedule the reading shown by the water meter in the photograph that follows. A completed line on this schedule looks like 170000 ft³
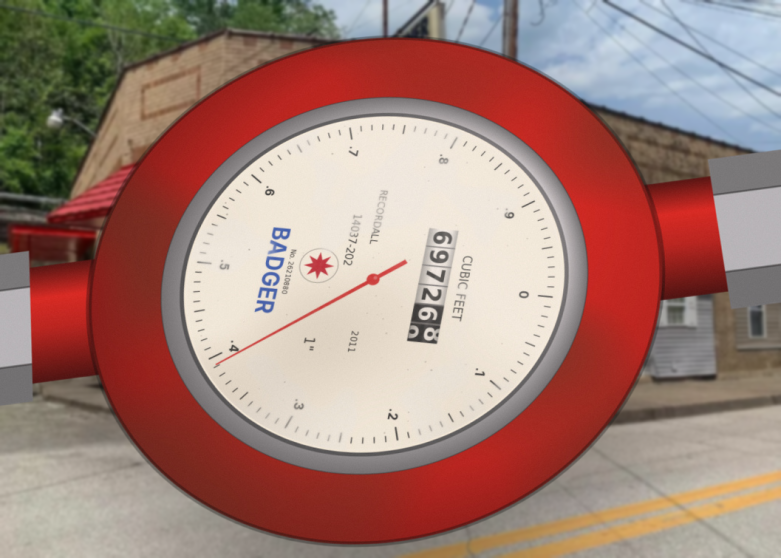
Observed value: 697268.39 ft³
